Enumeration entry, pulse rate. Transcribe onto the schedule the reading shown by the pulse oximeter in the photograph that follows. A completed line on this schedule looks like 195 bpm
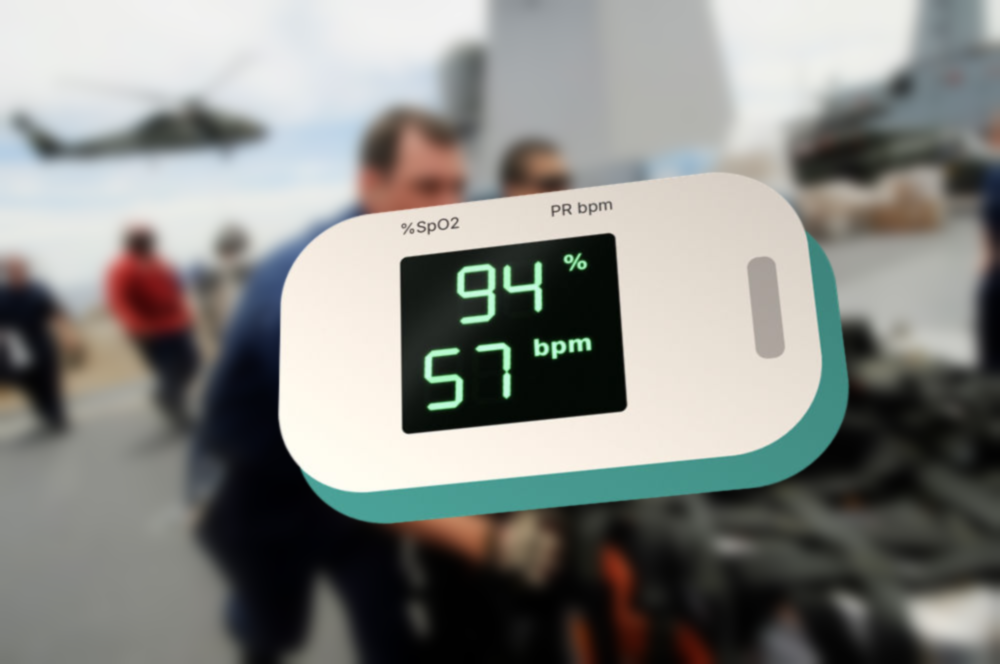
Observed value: 57 bpm
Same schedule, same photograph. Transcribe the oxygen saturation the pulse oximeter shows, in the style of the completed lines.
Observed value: 94 %
